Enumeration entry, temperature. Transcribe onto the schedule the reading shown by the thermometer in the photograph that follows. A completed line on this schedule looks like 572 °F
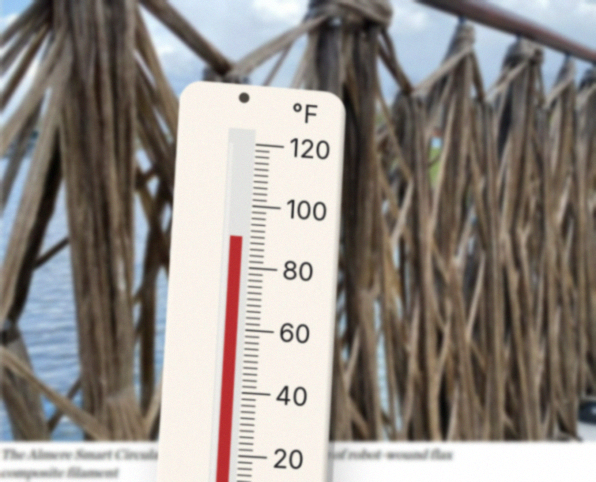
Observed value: 90 °F
